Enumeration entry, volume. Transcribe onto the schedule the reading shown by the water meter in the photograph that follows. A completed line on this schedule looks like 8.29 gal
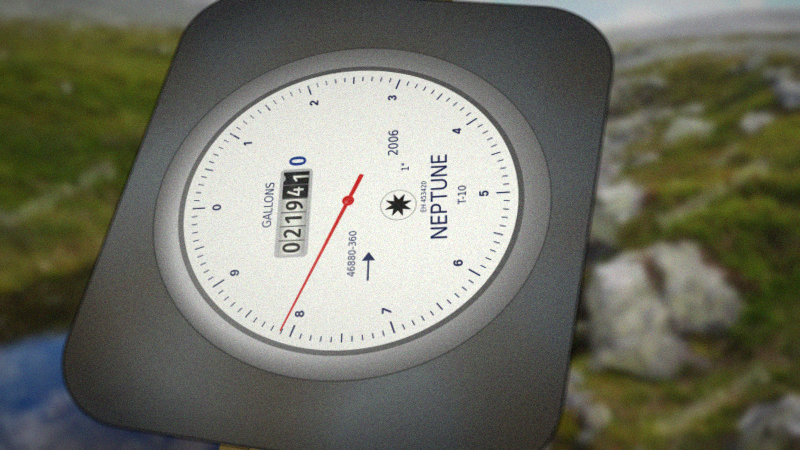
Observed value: 219408.1 gal
